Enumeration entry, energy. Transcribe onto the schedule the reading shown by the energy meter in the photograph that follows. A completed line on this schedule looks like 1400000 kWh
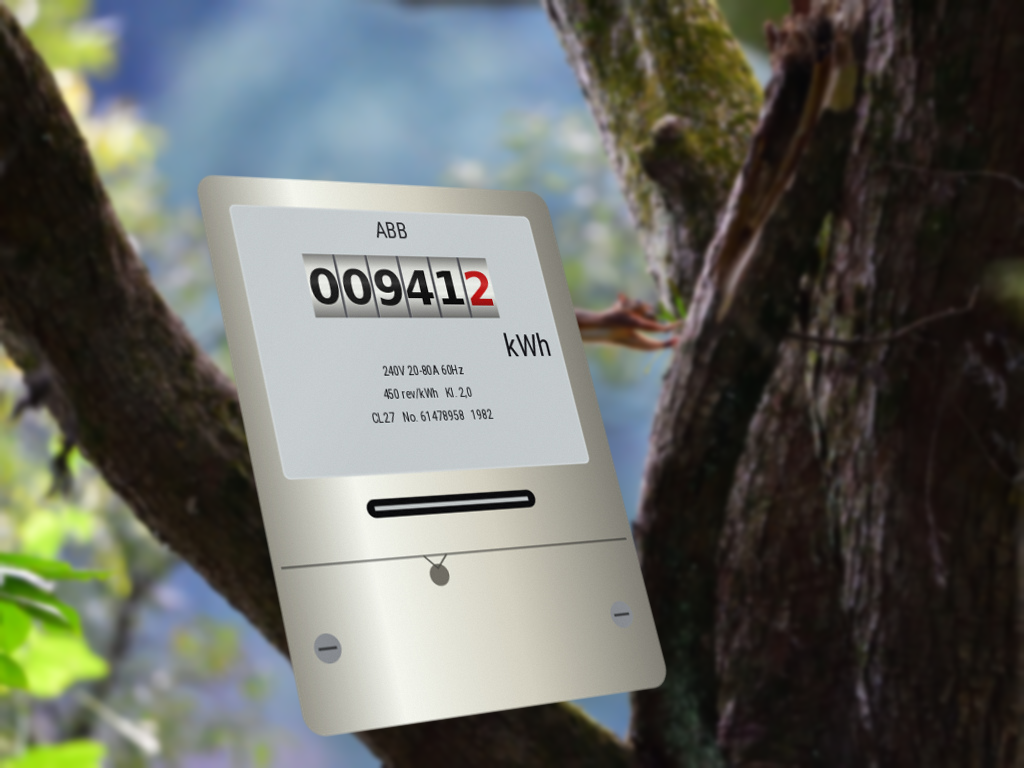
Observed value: 941.2 kWh
